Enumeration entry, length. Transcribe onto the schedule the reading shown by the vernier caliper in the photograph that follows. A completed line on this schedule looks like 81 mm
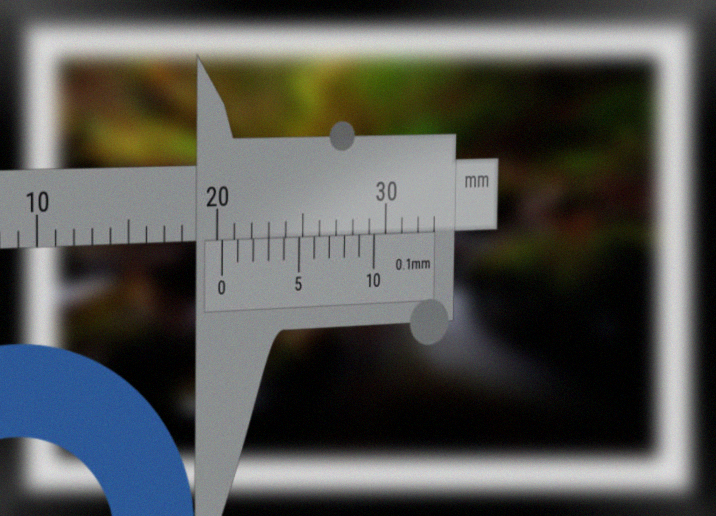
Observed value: 20.3 mm
